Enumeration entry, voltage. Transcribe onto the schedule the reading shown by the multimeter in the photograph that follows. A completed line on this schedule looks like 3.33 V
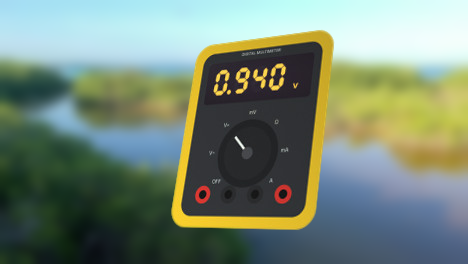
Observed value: 0.940 V
